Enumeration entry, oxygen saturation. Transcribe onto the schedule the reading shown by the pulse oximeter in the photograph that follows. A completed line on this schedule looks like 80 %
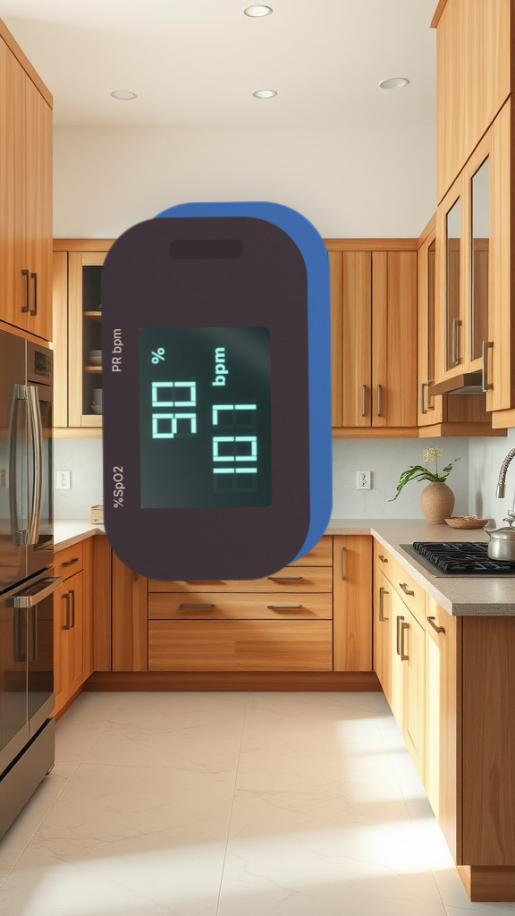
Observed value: 90 %
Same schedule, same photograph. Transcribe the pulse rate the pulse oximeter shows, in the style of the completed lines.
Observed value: 107 bpm
